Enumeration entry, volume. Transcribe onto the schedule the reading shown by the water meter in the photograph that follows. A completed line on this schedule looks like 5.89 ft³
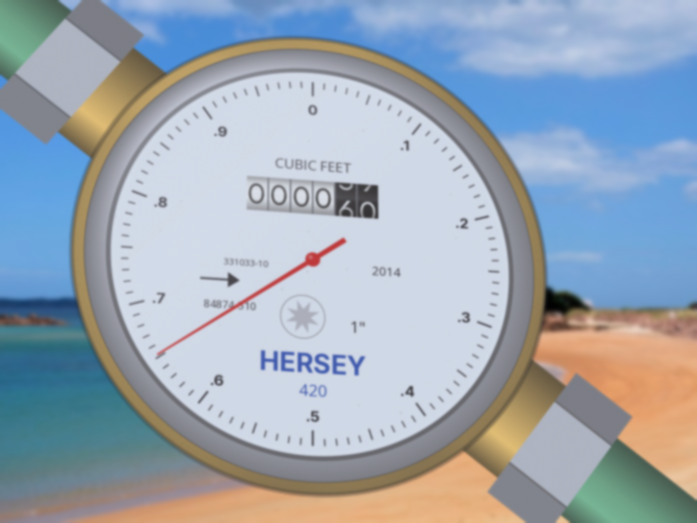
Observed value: 59.65 ft³
